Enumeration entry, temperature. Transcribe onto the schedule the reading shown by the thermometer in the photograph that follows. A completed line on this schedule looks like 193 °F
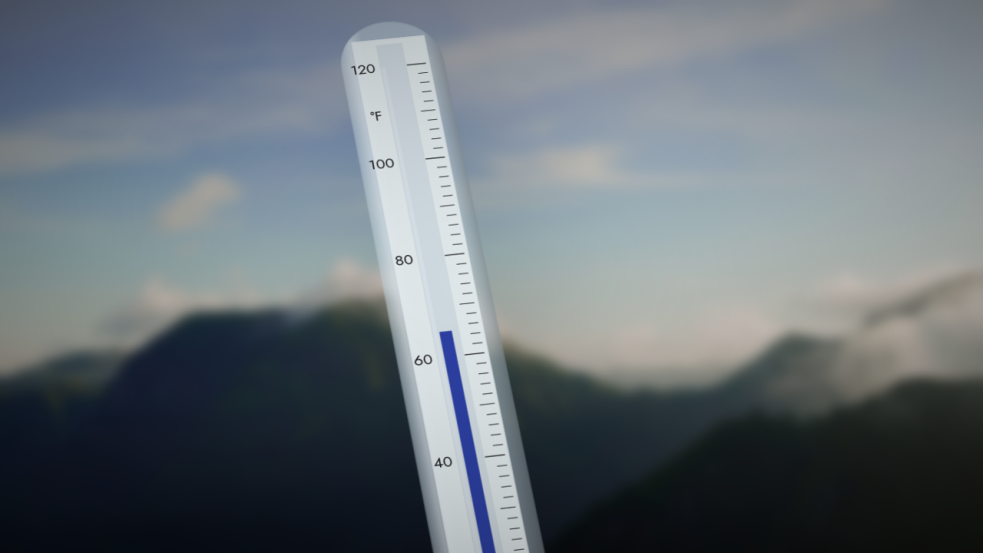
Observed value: 65 °F
